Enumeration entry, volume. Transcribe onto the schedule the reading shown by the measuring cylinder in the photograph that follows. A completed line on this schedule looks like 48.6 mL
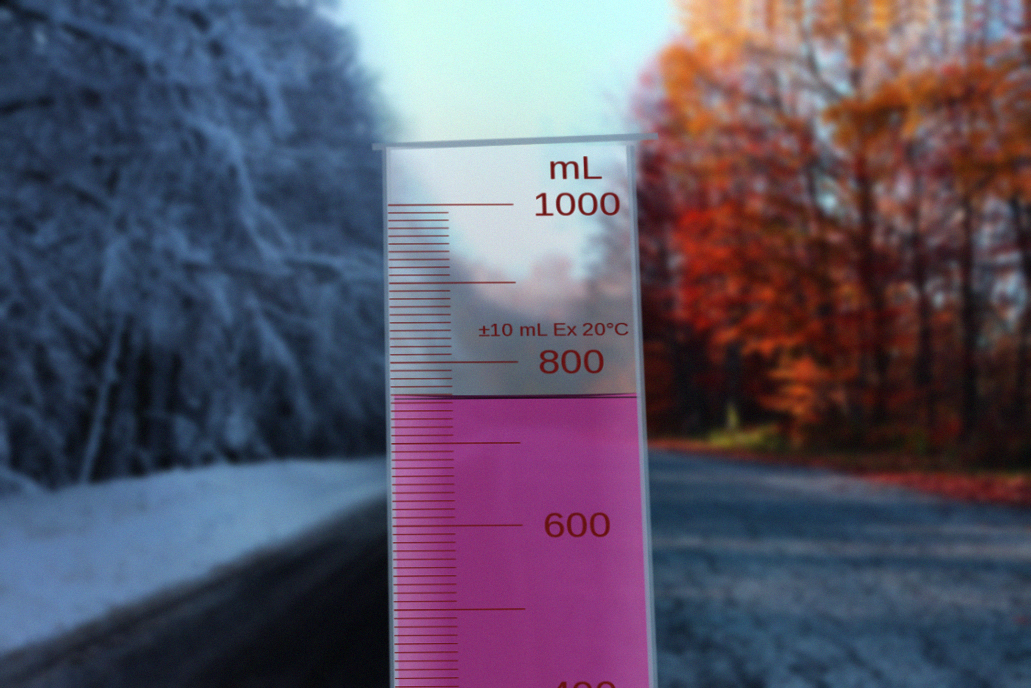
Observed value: 755 mL
